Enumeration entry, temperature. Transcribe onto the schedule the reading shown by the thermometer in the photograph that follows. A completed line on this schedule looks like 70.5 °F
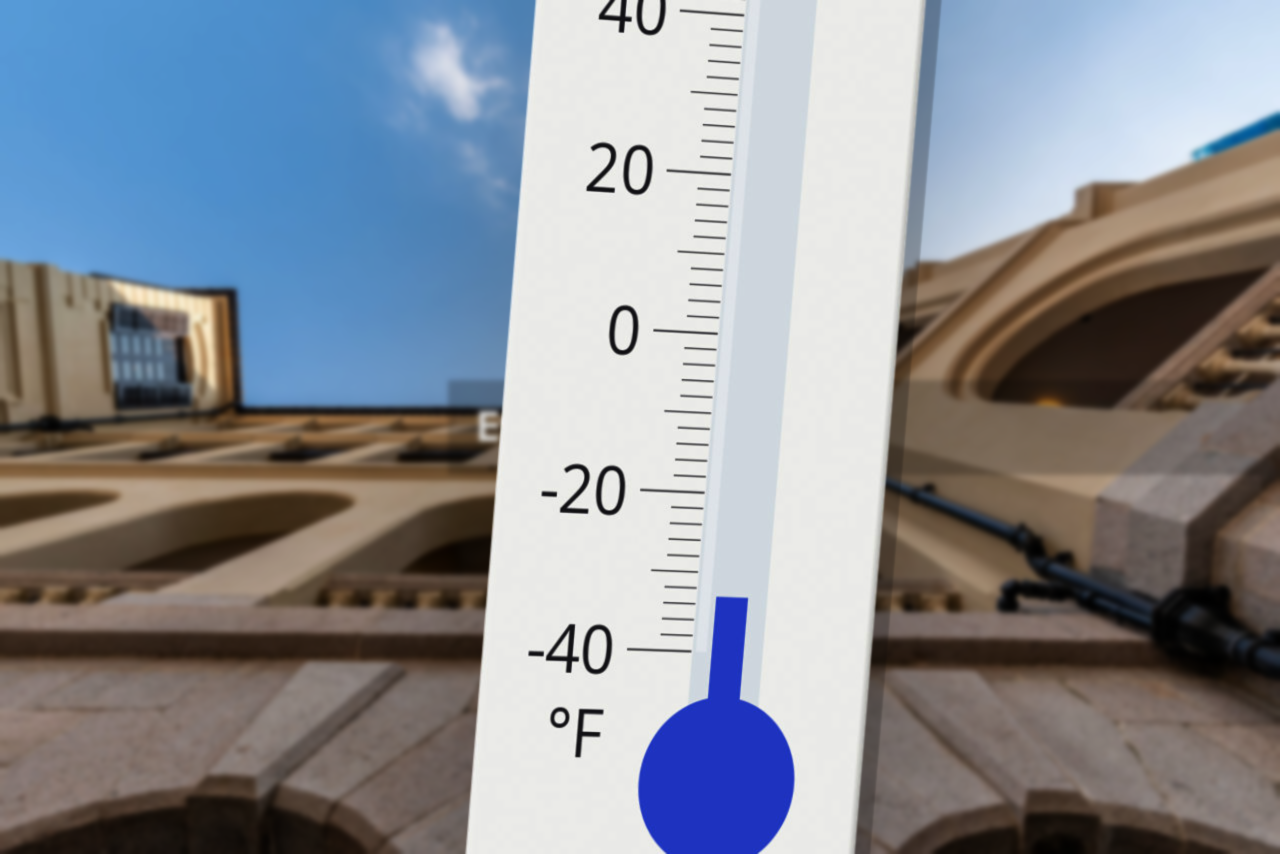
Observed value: -33 °F
